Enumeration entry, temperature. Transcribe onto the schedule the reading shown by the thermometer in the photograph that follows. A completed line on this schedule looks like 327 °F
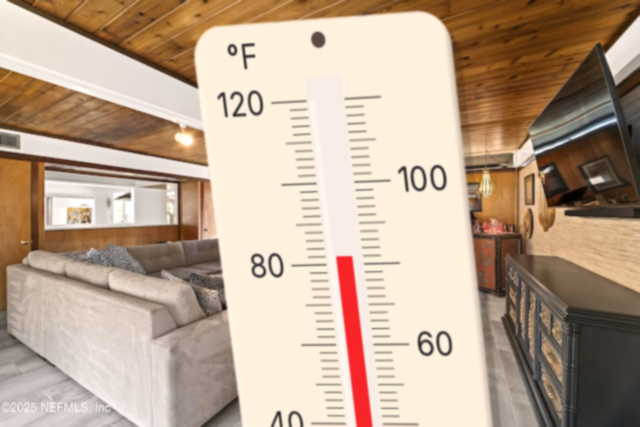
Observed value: 82 °F
